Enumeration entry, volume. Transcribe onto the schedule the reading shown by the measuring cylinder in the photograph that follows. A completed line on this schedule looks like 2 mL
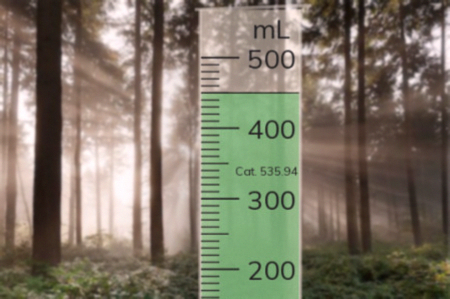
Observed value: 450 mL
